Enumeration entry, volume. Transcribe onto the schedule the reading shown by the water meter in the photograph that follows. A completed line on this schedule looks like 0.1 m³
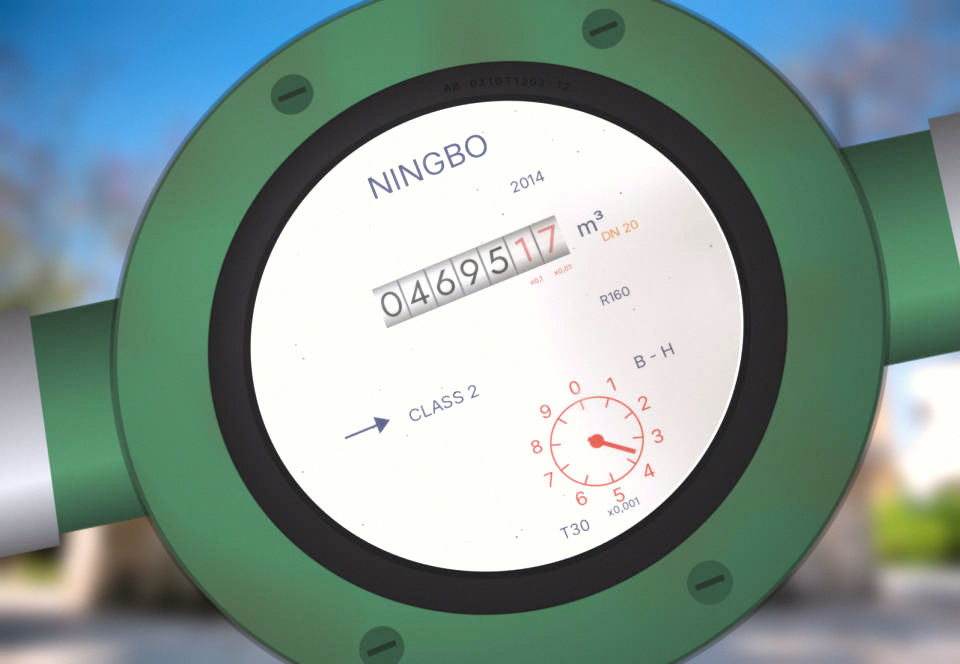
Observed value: 4695.173 m³
